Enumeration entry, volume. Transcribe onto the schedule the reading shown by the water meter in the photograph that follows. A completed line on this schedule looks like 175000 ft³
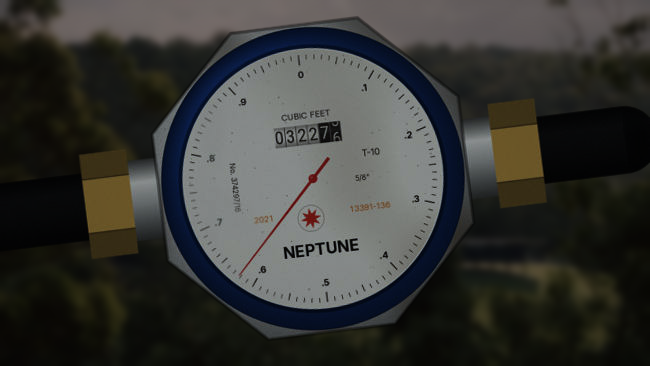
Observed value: 32275.62 ft³
